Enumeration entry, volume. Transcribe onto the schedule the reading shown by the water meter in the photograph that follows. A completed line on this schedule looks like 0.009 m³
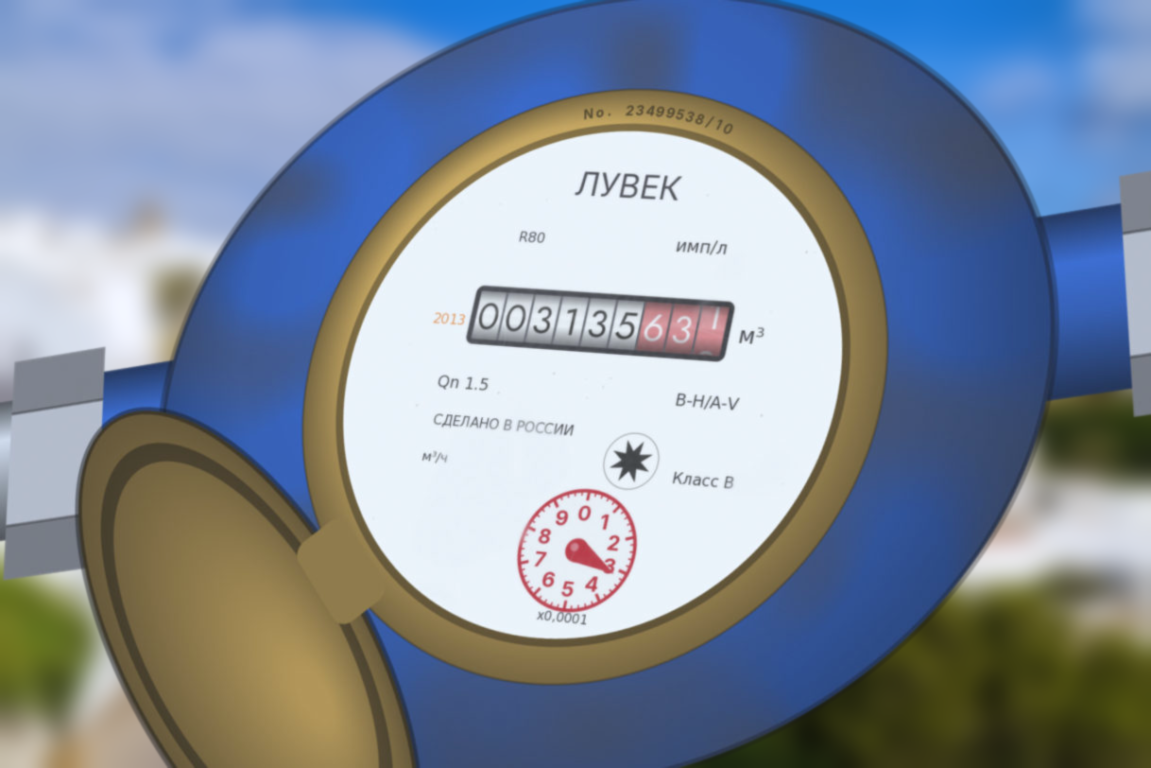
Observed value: 3135.6313 m³
